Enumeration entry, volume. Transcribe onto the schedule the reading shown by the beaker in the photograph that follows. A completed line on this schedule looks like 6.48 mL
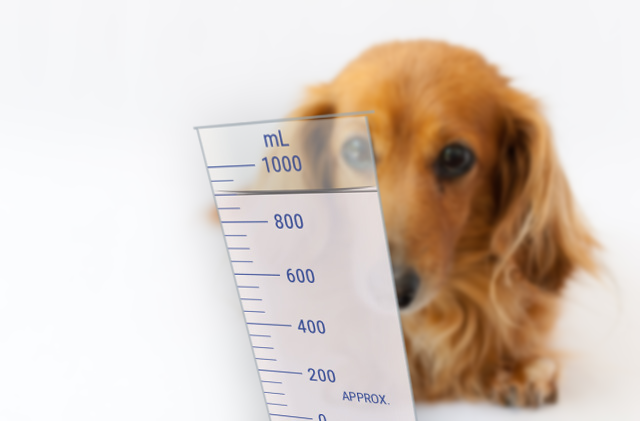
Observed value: 900 mL
